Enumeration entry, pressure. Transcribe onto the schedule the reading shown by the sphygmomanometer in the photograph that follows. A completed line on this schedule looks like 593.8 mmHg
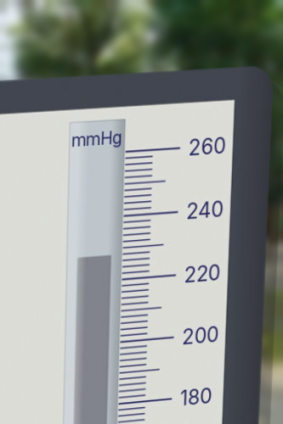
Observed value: 228 mmHg
